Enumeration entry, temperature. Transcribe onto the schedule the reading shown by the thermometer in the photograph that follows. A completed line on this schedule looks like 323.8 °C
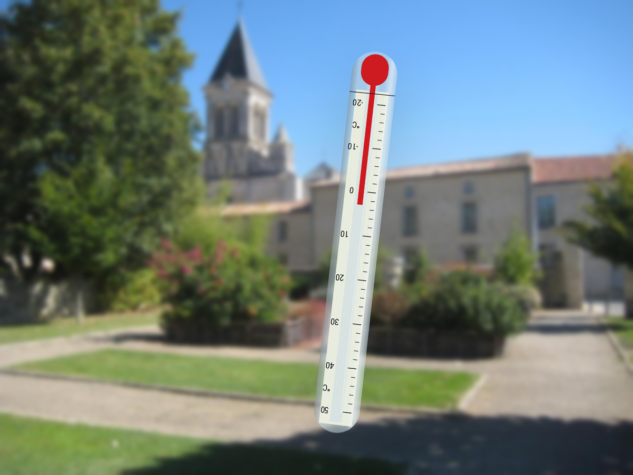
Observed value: 3 °C
